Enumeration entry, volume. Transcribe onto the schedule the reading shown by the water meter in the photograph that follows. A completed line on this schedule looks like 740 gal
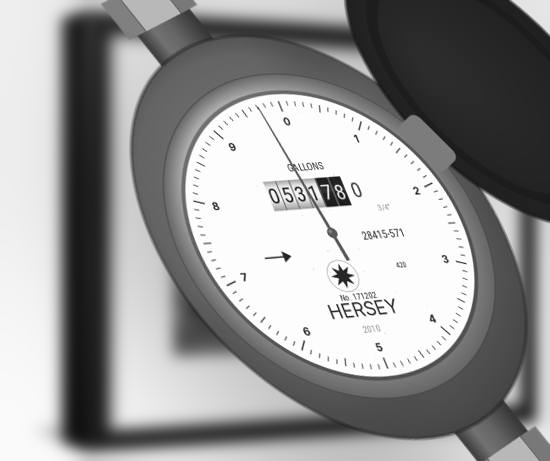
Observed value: 531779.7 gal
